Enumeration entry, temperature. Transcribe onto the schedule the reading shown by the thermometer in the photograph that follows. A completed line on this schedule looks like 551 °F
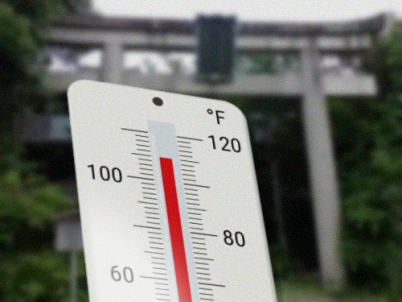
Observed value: 110 °F
